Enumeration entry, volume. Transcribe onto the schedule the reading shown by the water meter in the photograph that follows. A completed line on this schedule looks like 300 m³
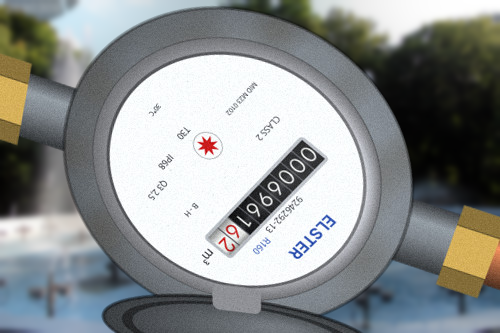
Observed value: 6961.62 m³
